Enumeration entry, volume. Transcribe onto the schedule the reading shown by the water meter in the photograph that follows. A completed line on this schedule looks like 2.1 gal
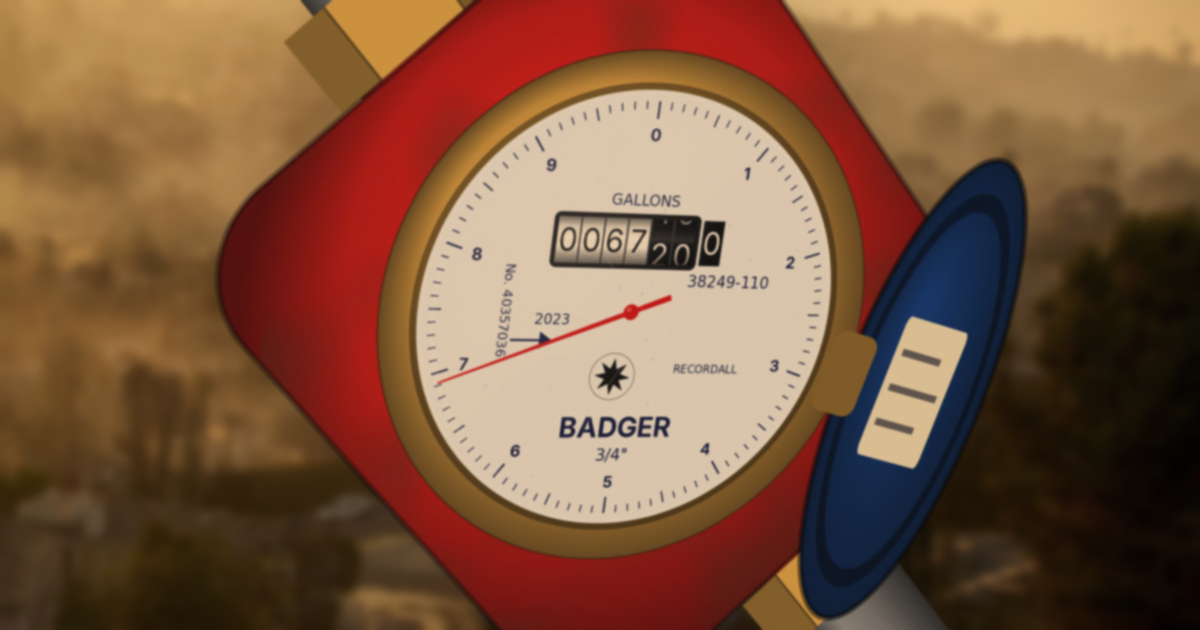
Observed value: 67196.9 gal
